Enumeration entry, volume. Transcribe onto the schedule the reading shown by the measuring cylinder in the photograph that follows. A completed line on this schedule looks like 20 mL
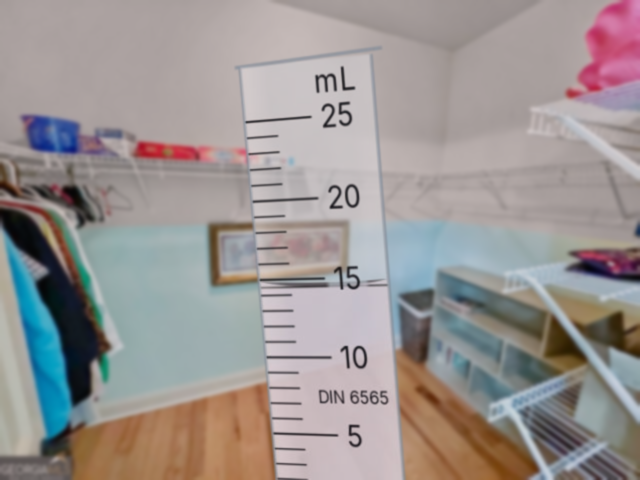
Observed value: 14.5 mL
